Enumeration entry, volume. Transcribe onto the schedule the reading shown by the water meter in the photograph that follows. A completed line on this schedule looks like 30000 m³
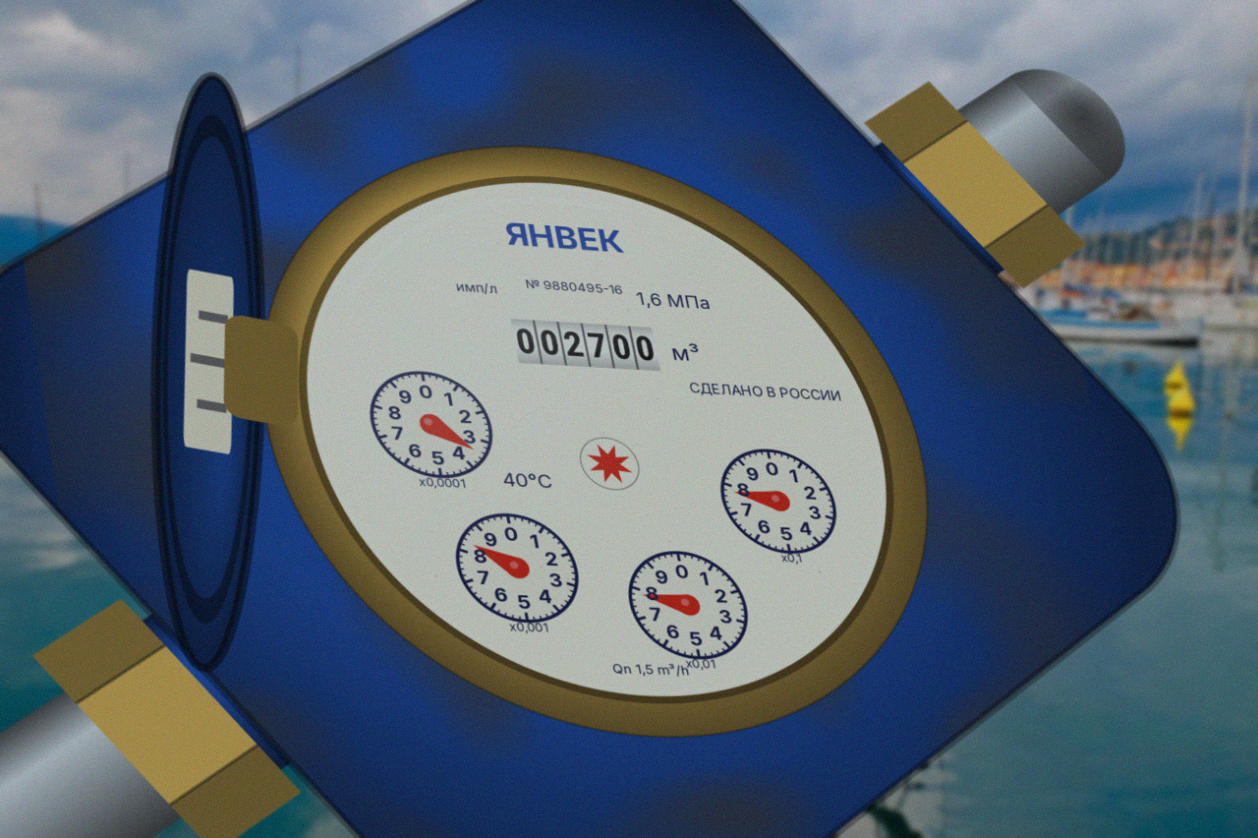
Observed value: 2700.7783 m³
